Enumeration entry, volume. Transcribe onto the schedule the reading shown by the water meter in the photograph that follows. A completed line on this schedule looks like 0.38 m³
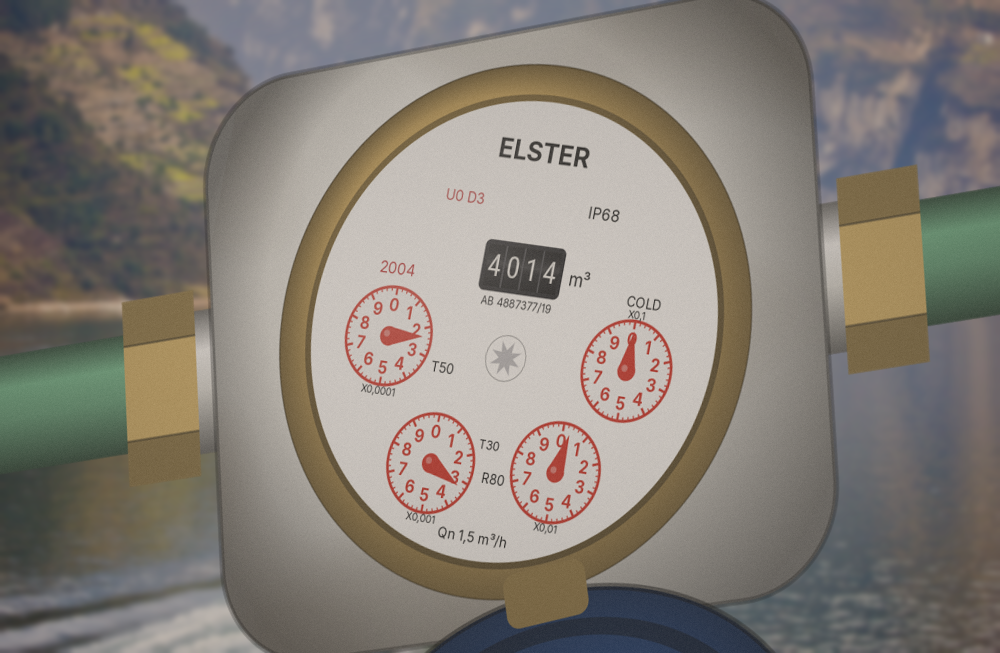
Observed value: 4014.0032 m³
